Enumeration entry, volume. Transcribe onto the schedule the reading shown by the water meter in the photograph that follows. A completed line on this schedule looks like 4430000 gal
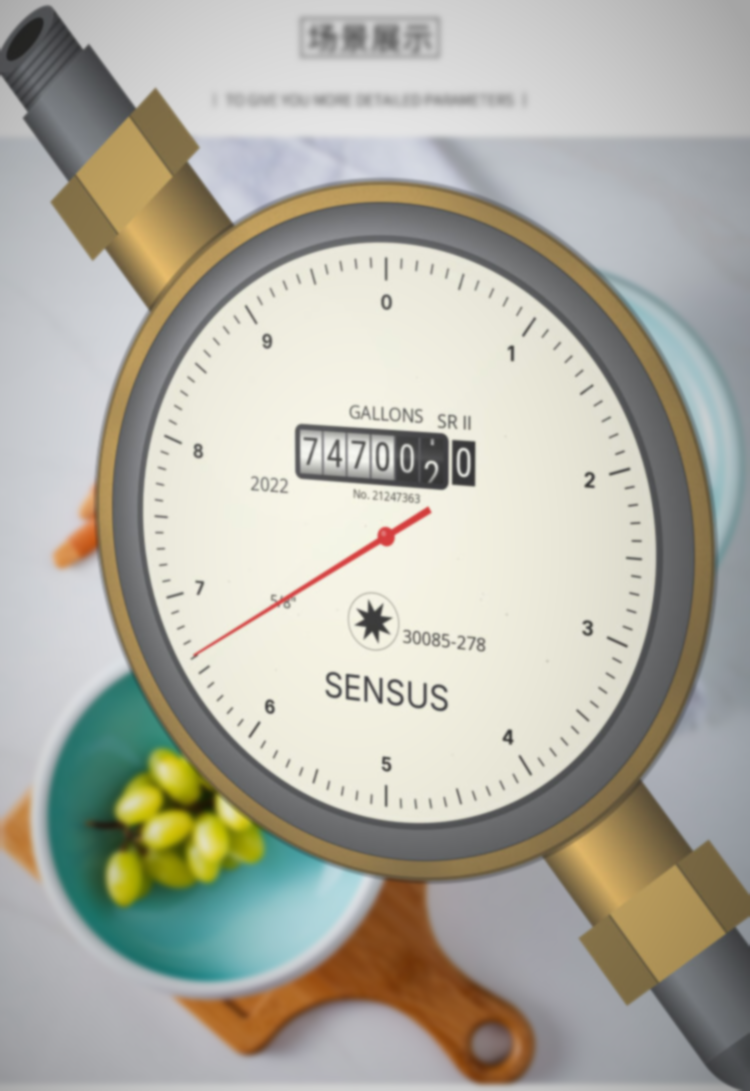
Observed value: 7470016.6 gal
